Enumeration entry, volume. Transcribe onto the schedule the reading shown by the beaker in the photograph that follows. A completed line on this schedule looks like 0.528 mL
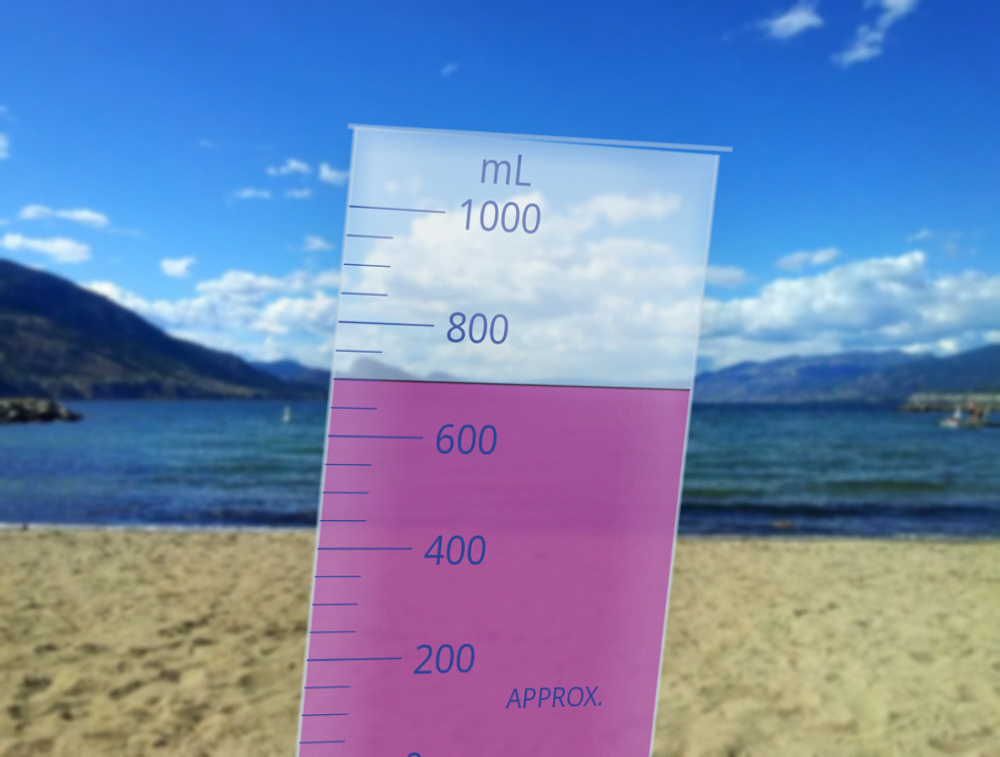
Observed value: 700 mL
